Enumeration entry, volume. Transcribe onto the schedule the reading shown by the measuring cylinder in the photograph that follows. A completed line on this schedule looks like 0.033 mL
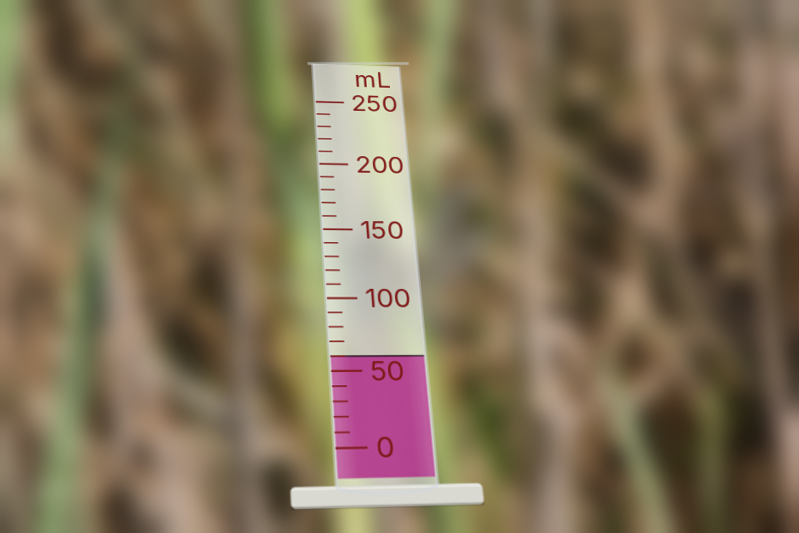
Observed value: 60 mL
